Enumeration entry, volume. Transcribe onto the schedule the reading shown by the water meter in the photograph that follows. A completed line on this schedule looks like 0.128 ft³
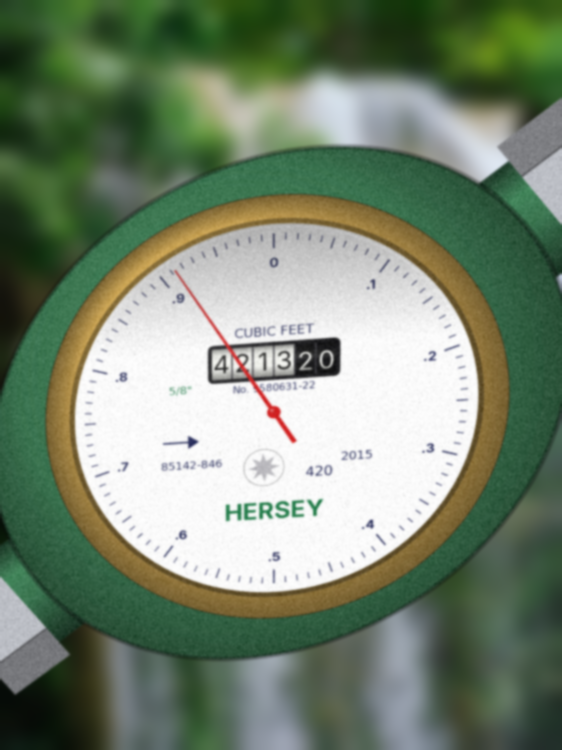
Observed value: 421319.91 ft³
